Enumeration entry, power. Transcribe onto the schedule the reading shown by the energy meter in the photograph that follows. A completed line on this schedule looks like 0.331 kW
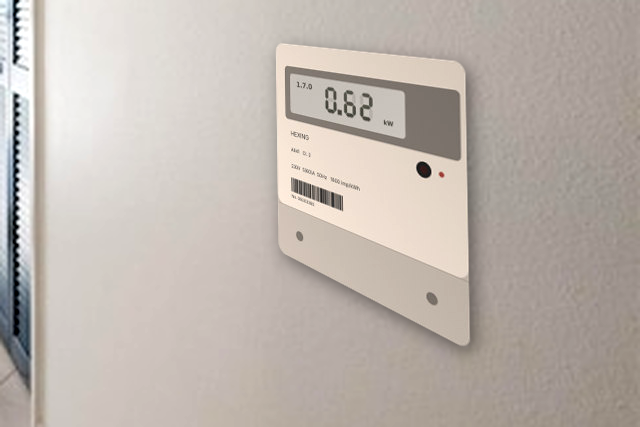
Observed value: 0.62 kW
